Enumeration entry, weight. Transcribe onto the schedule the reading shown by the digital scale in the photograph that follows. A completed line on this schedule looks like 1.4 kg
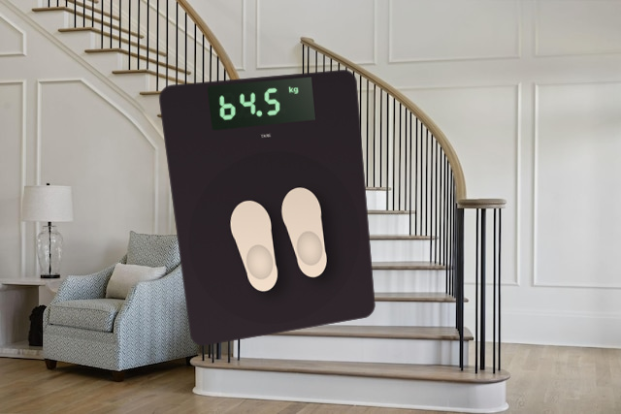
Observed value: 64.5 kg
